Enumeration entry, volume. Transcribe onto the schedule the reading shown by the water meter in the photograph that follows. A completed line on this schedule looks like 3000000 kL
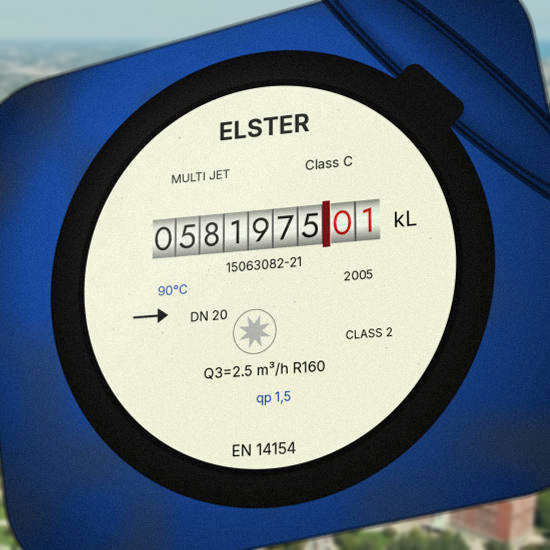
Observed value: 581975.01 kL
